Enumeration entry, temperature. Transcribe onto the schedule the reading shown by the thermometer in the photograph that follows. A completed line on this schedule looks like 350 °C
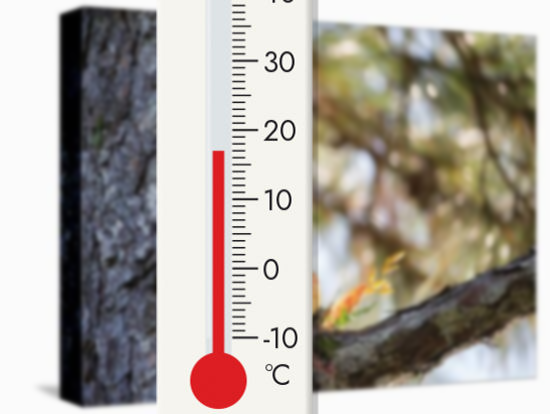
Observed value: 17 °C
